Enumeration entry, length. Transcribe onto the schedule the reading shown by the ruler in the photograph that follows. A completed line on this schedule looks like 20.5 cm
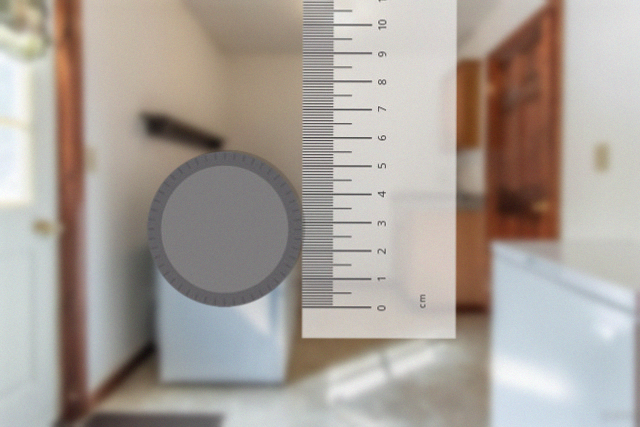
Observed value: 5.5 cm
